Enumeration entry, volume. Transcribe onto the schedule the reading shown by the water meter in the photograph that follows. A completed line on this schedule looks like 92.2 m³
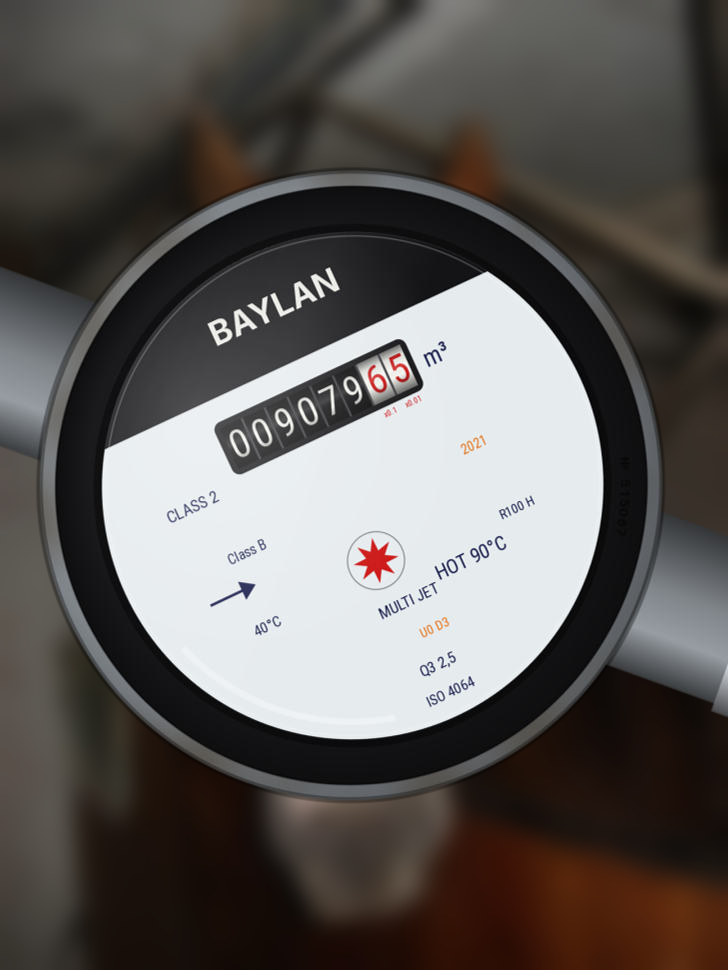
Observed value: 9079.65 m³
